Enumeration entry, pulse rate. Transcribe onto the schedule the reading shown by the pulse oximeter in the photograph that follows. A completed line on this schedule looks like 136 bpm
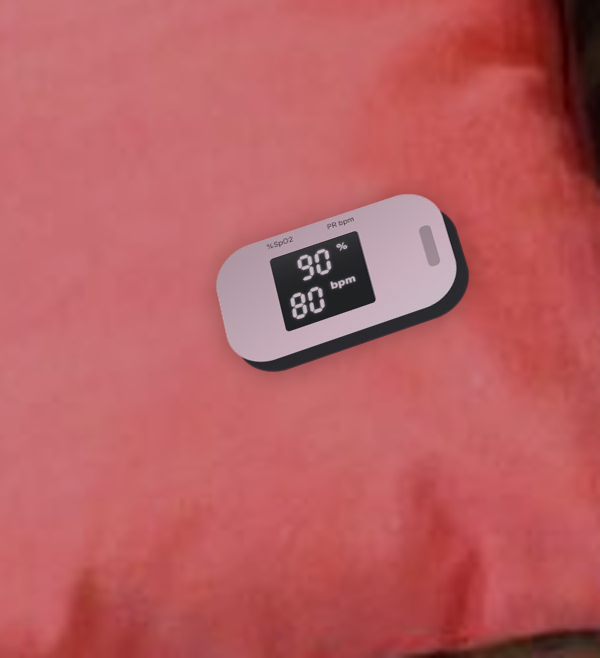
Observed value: 80 bpm
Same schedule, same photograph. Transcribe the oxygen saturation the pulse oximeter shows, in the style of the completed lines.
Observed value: 90 %
